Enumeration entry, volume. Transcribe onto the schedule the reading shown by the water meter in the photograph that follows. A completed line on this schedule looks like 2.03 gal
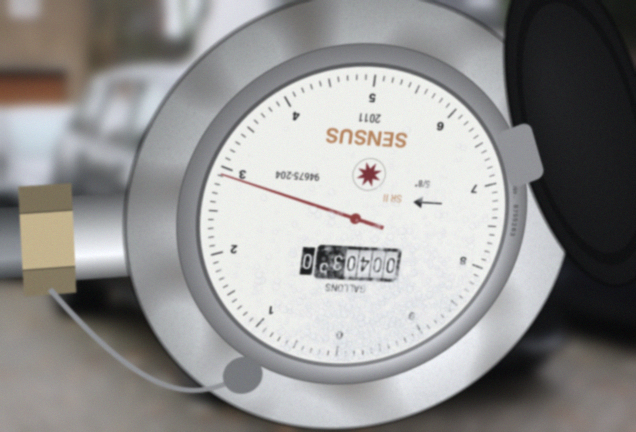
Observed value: 40352.9 gal
